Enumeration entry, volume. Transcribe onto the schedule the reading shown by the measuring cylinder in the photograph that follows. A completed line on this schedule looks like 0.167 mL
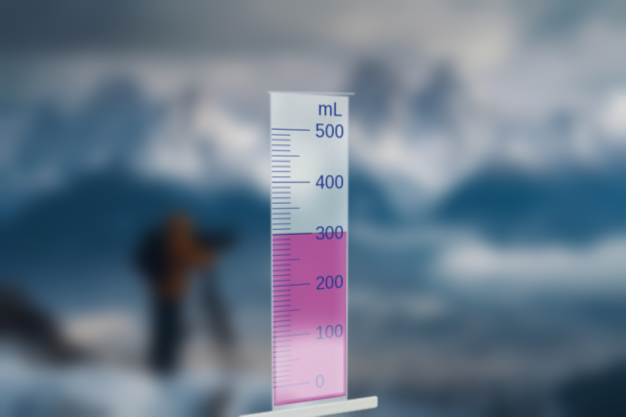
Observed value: 300 mL
